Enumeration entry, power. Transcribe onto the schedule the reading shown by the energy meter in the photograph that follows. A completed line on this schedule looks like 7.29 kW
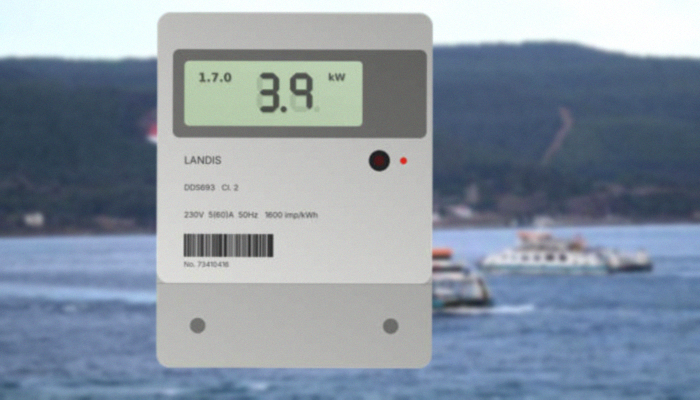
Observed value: 3.9 kW
